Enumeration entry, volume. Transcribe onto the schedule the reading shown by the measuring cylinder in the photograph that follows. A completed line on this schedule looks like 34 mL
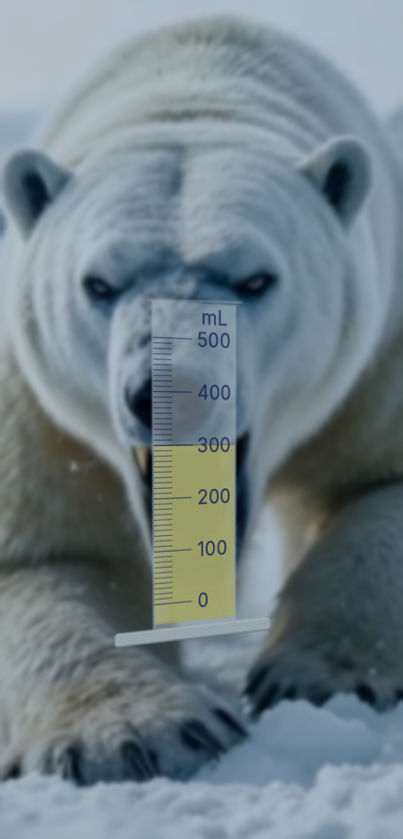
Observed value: 300 mL
